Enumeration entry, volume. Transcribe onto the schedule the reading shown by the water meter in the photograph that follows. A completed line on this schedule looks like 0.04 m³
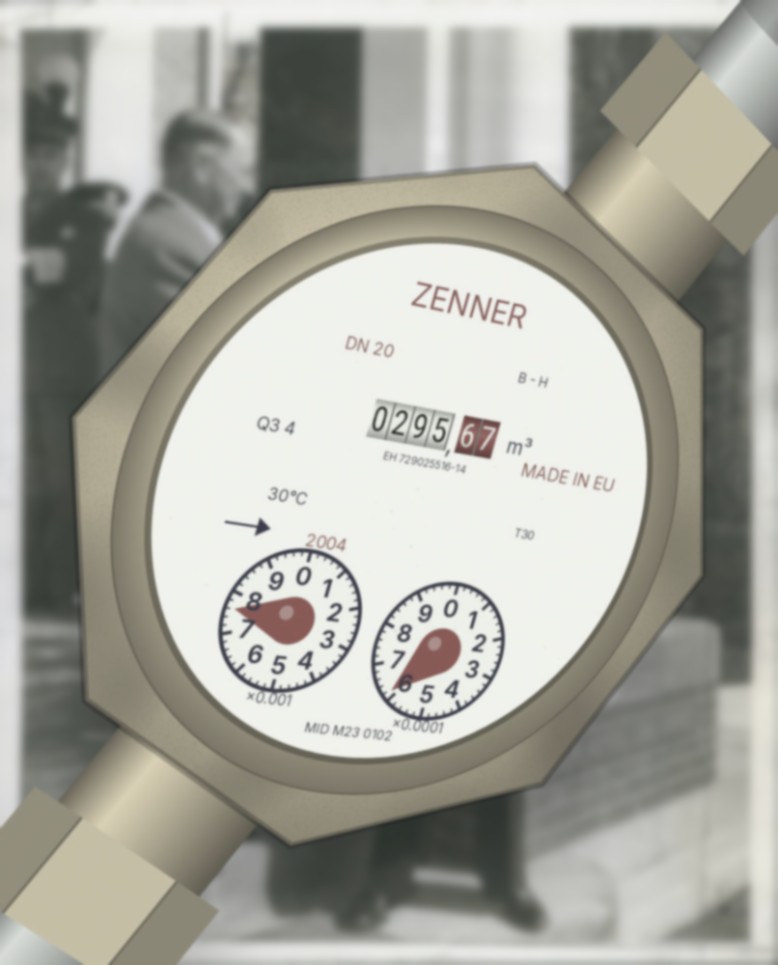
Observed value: 295.6776 m³
